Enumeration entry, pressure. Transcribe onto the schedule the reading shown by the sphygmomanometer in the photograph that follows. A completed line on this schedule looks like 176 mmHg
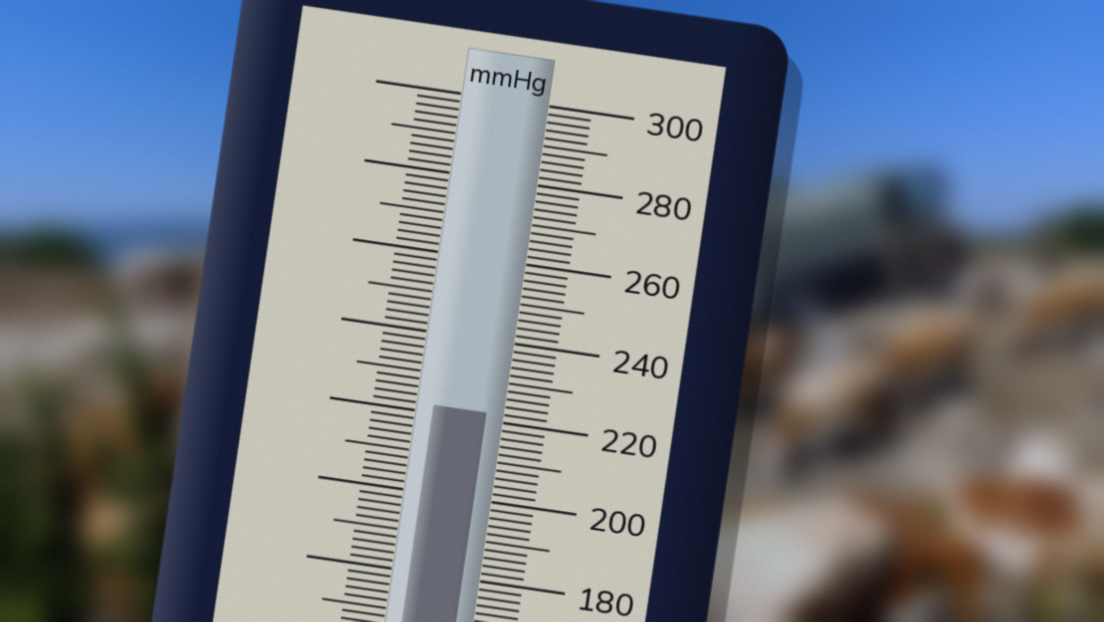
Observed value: 222 mmHg
